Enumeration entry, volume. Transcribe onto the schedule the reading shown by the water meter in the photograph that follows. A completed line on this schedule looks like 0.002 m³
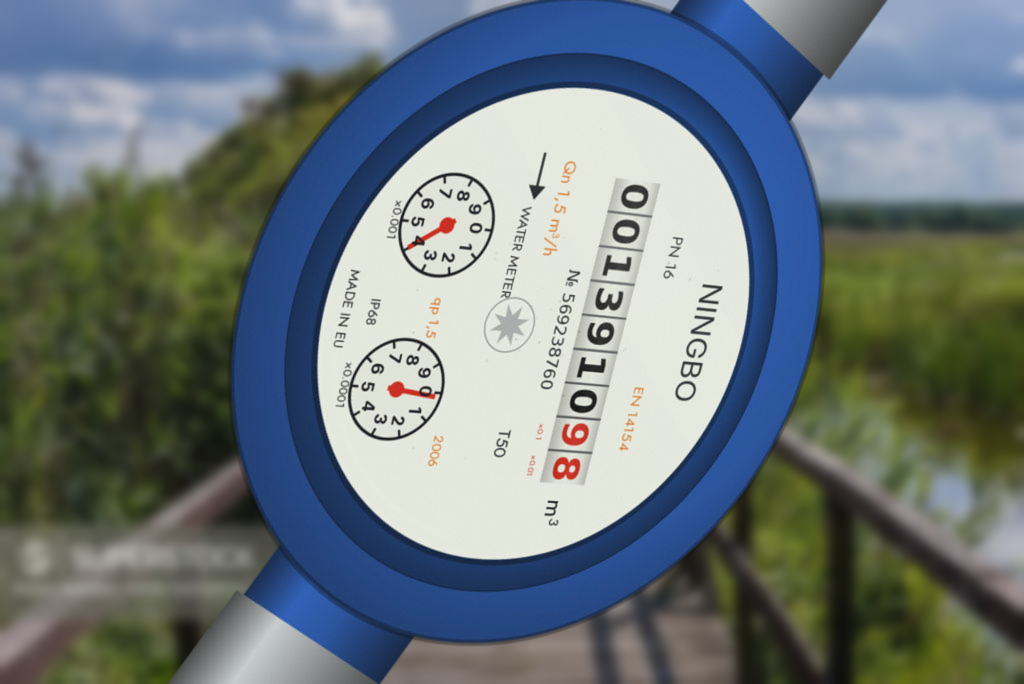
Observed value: 13910.9840 m³
